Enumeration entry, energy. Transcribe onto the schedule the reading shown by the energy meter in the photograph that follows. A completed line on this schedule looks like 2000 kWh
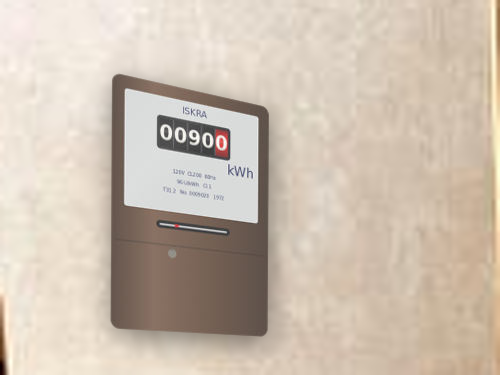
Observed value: 90.0 kWh
